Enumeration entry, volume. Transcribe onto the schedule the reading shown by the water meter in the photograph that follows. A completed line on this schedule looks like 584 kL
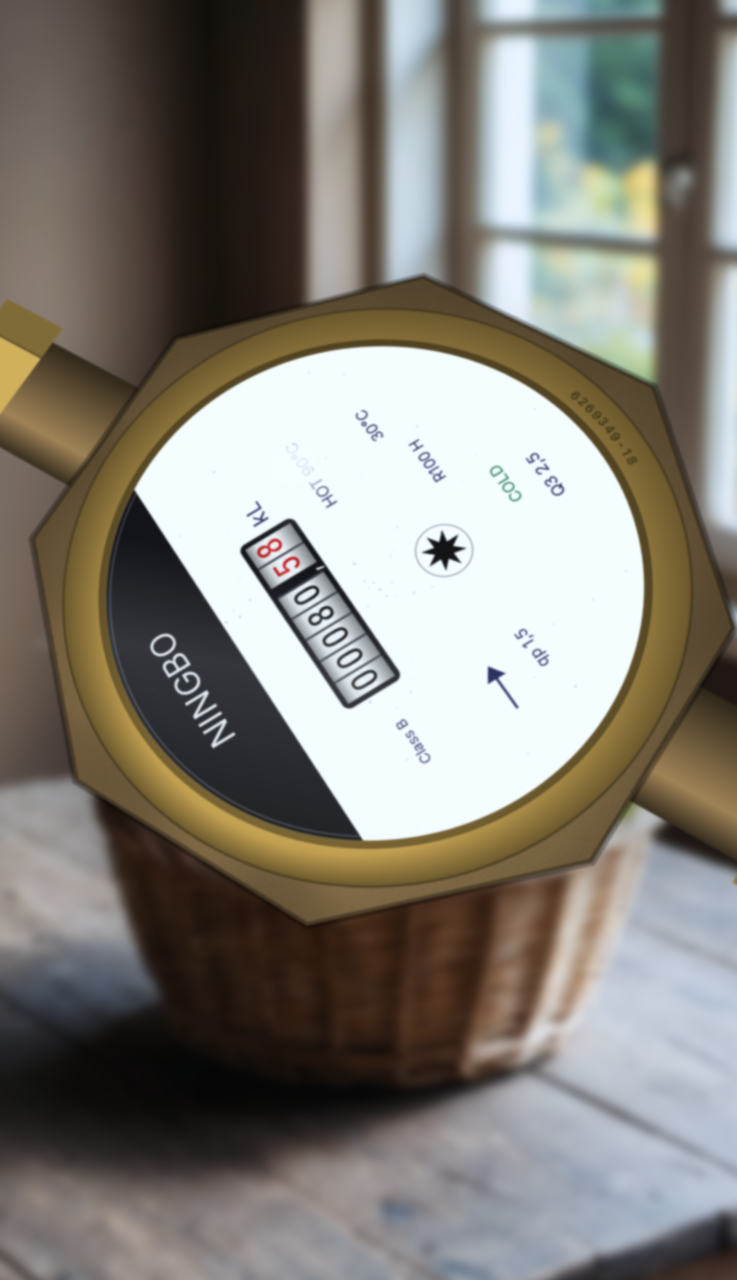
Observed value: 80.58 kL
